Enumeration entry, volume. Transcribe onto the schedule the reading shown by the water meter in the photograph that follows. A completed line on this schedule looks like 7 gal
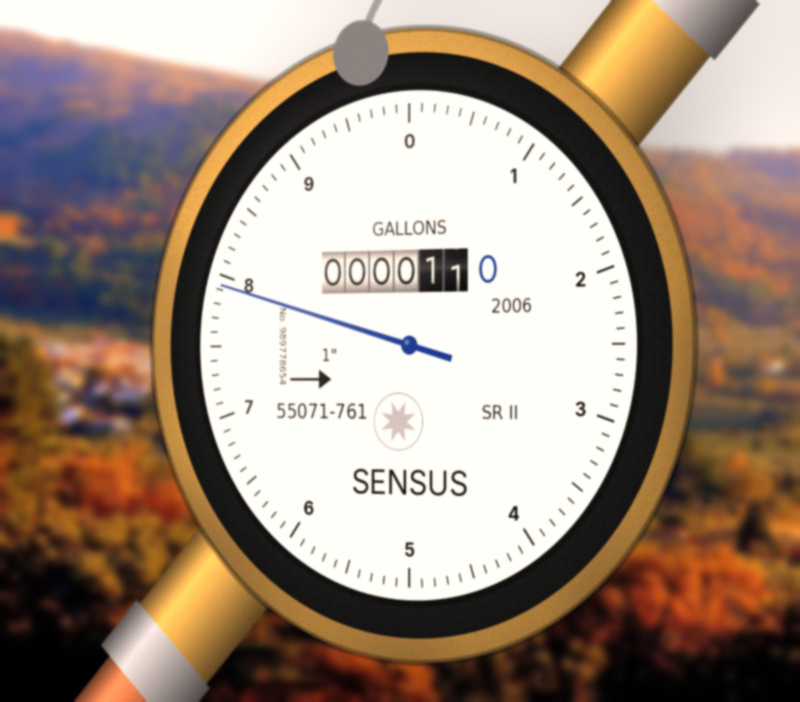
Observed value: 107.9 gal
